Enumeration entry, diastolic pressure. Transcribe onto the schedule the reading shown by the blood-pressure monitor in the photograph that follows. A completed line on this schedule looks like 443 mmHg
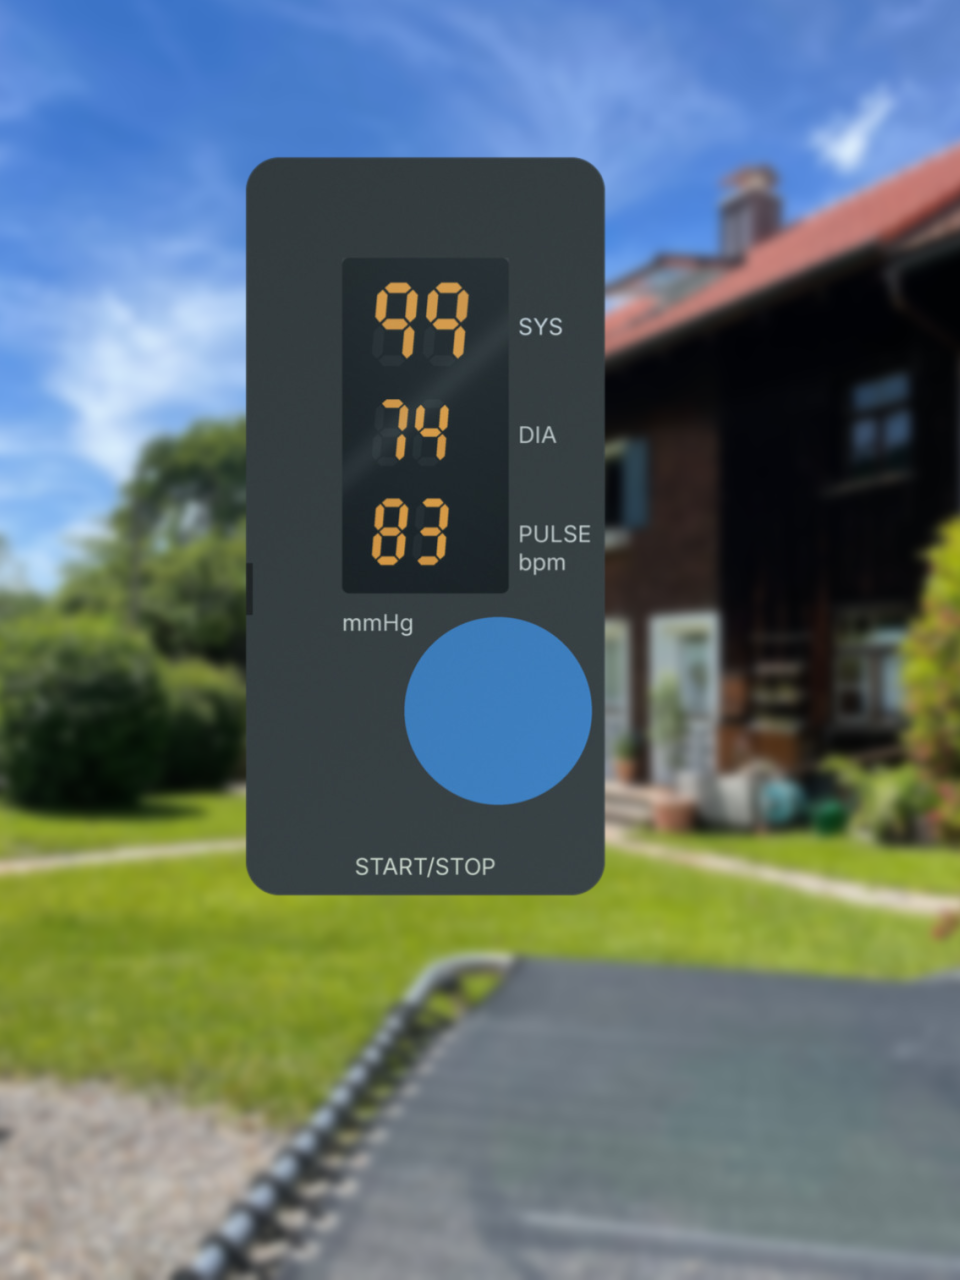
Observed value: 74 mmHg
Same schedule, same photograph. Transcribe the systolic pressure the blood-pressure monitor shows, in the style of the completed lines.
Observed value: 99 mmHg
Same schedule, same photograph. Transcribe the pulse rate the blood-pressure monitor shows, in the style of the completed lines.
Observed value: 83 bpm
